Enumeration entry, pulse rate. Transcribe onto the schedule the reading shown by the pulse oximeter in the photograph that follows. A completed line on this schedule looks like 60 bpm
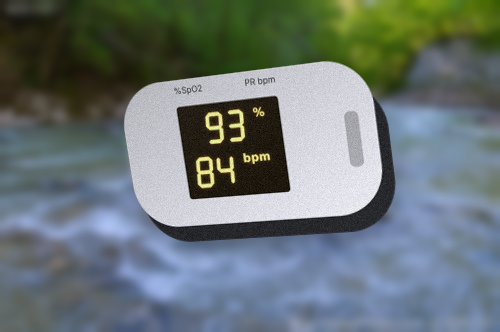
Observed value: 84 bpm
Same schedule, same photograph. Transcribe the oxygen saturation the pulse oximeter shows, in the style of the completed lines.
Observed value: 93 %
